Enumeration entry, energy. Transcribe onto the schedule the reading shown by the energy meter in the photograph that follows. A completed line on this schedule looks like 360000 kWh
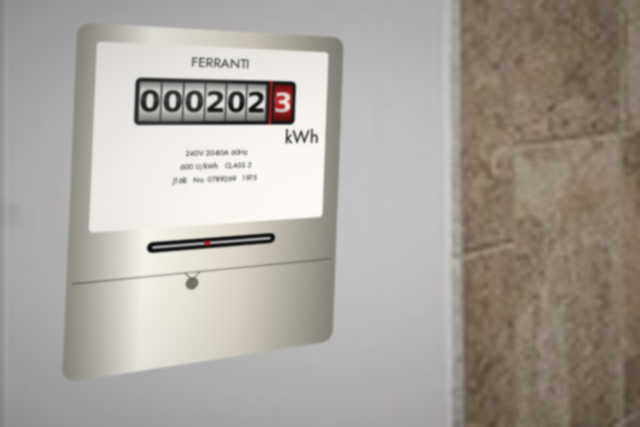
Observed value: 202.3 kWh
